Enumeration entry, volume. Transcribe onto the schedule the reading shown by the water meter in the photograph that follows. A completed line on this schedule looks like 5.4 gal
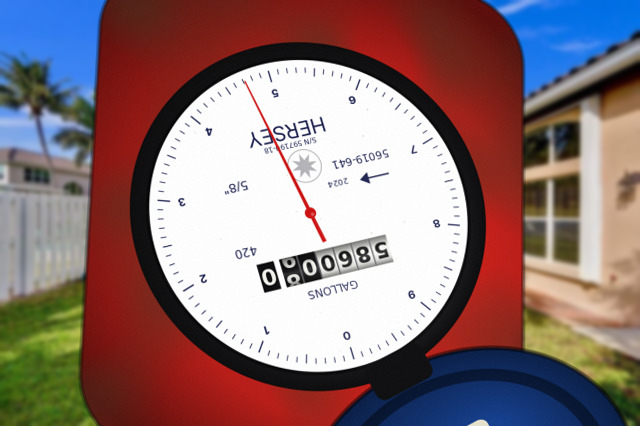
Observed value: 5860084.7 gal
